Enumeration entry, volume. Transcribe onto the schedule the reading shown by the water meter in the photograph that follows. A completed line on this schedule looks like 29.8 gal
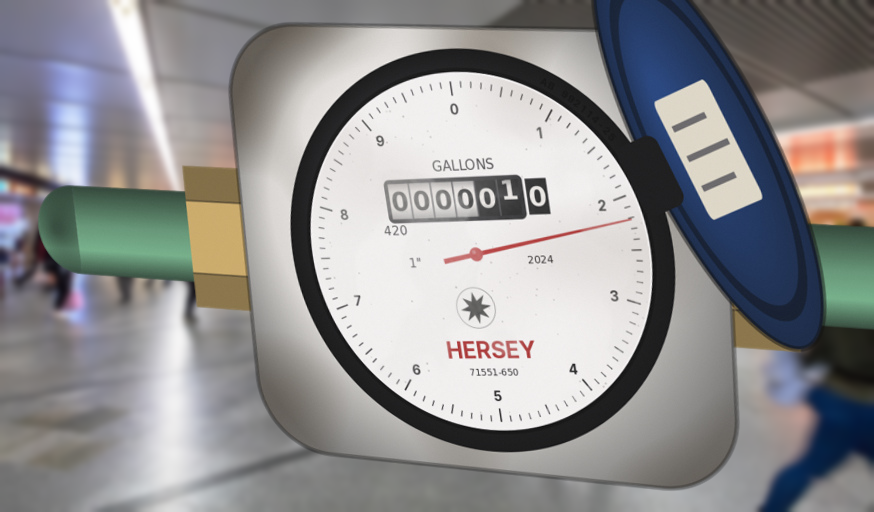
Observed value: 12.2 gal
